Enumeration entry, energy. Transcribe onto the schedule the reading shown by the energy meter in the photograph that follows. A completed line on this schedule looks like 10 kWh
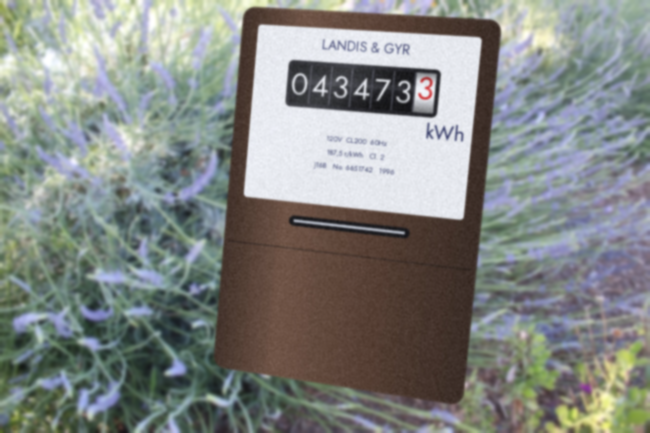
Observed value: 43473.3 kWh
